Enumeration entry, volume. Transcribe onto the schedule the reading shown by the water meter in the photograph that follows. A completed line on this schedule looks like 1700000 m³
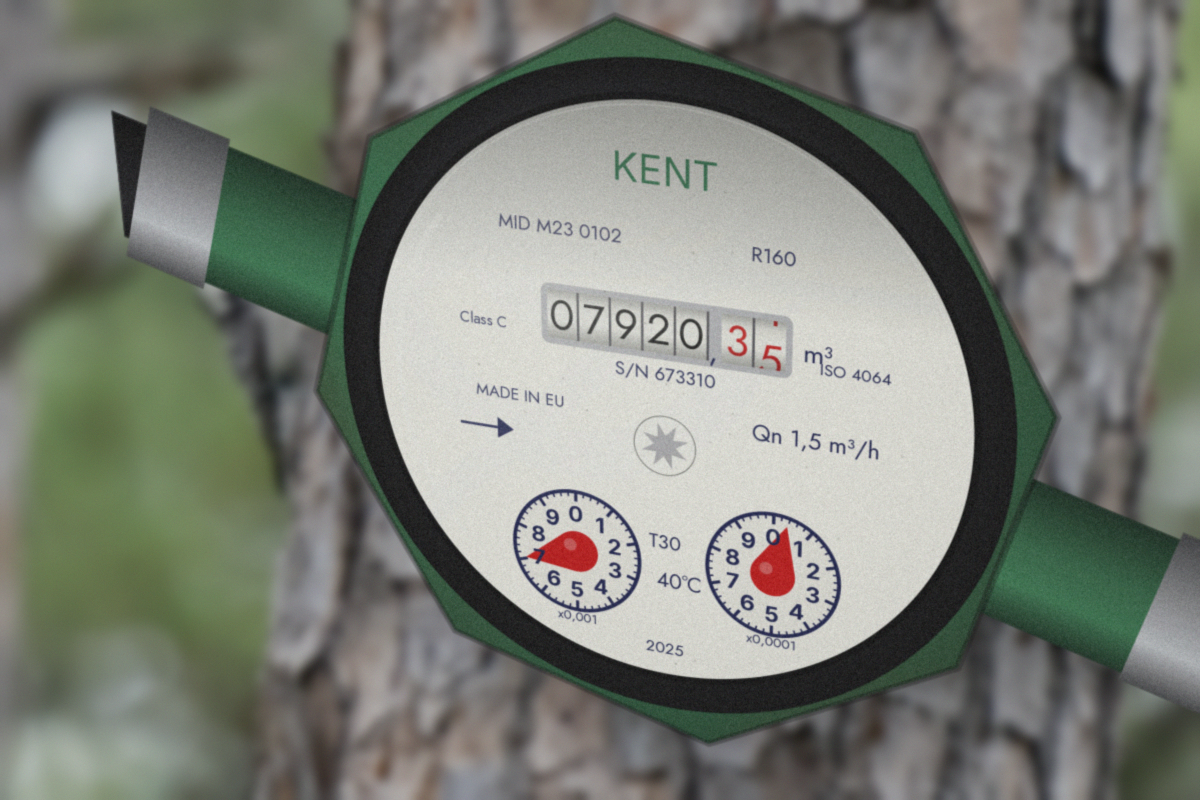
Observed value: 7920.3470 m³
